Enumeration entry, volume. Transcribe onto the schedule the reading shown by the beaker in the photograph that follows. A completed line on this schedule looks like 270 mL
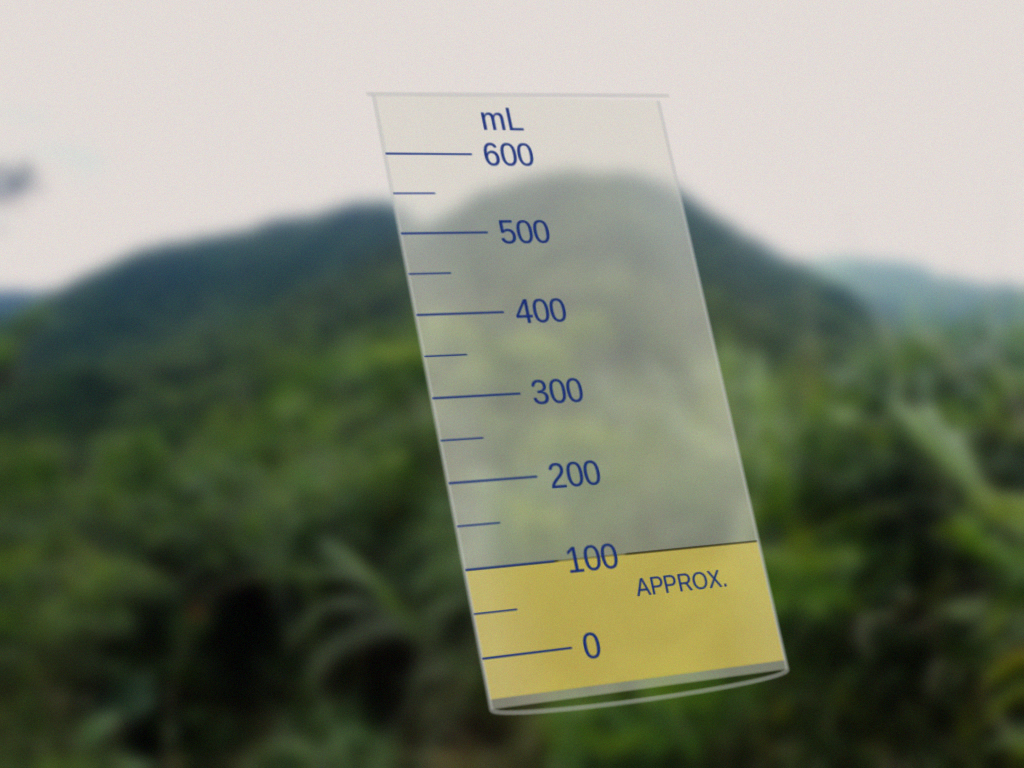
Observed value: 100 mL
